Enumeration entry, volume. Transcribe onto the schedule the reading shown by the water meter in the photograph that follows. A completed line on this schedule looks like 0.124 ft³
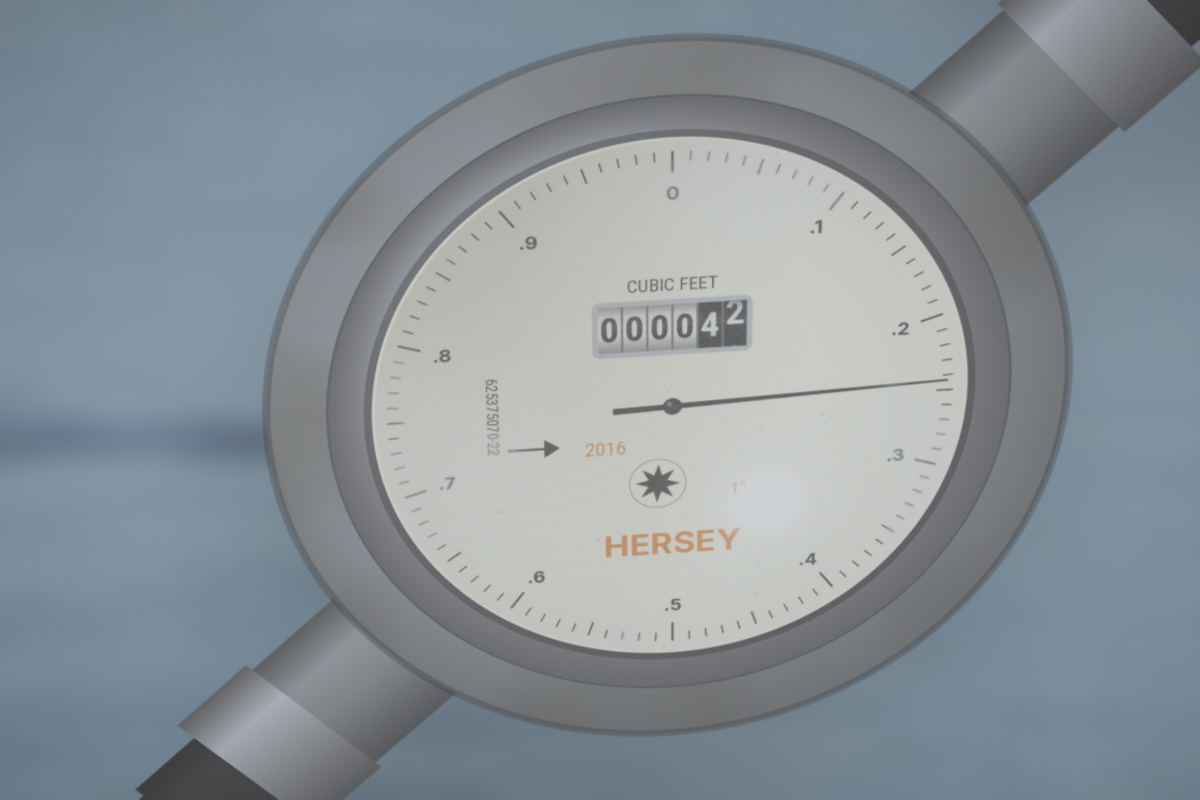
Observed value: 42.24 ft³
